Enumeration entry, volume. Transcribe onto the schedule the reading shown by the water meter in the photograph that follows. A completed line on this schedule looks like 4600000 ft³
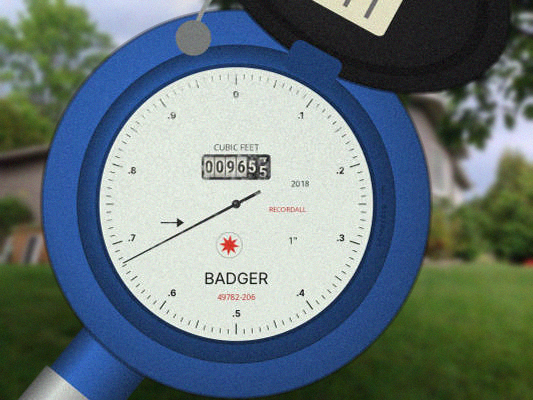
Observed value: 9654.67 ft³
